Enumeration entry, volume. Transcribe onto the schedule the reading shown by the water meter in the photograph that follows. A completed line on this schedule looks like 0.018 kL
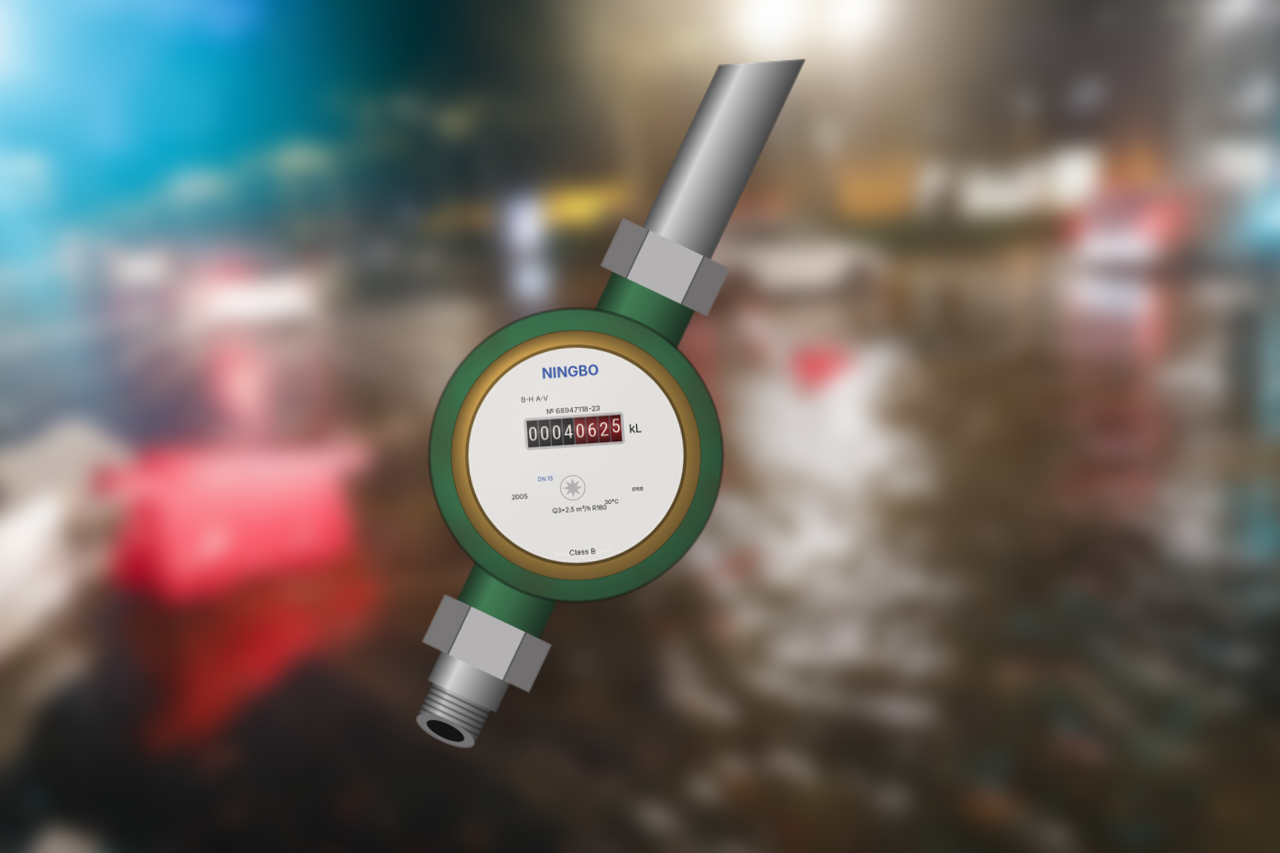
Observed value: 4.0625 kL
